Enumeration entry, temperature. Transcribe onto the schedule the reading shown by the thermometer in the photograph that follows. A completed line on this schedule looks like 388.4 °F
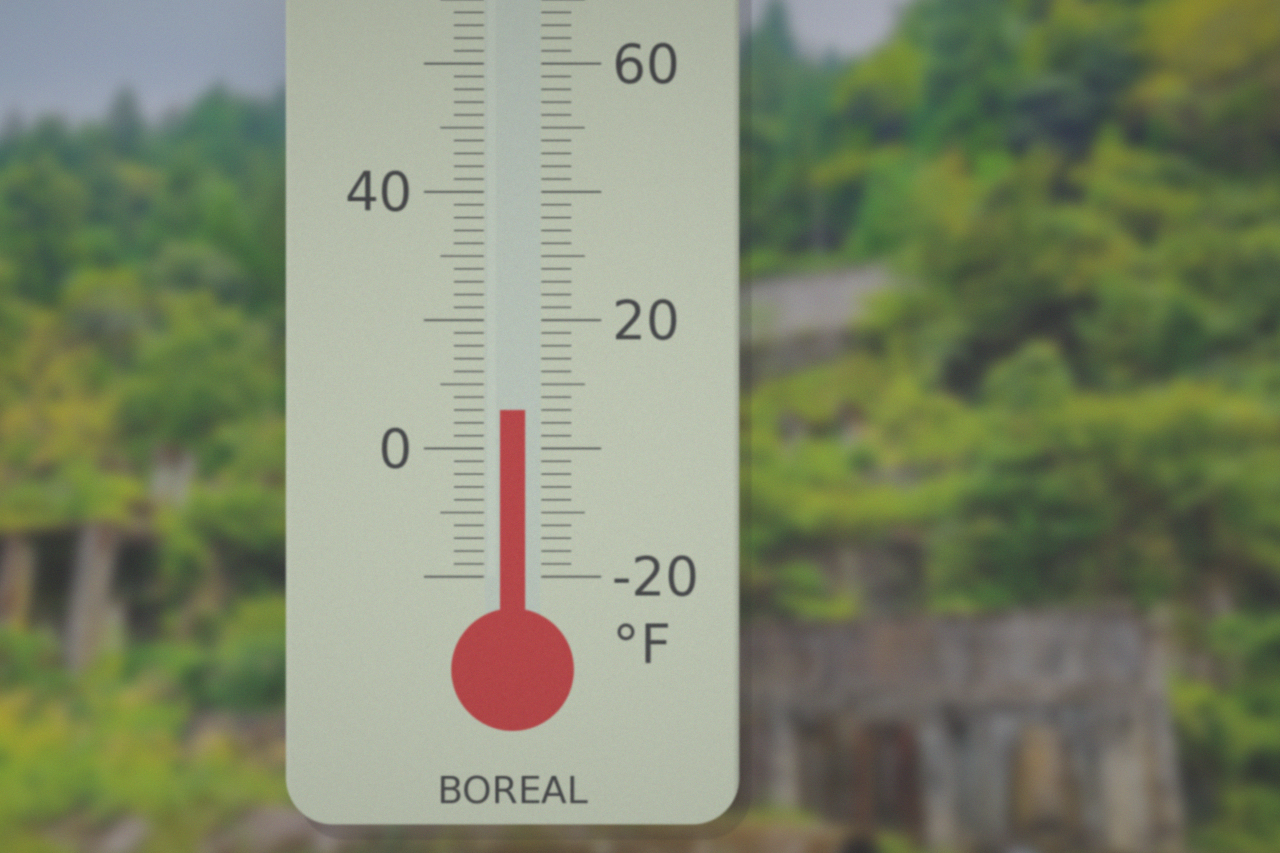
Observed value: 6 °F
